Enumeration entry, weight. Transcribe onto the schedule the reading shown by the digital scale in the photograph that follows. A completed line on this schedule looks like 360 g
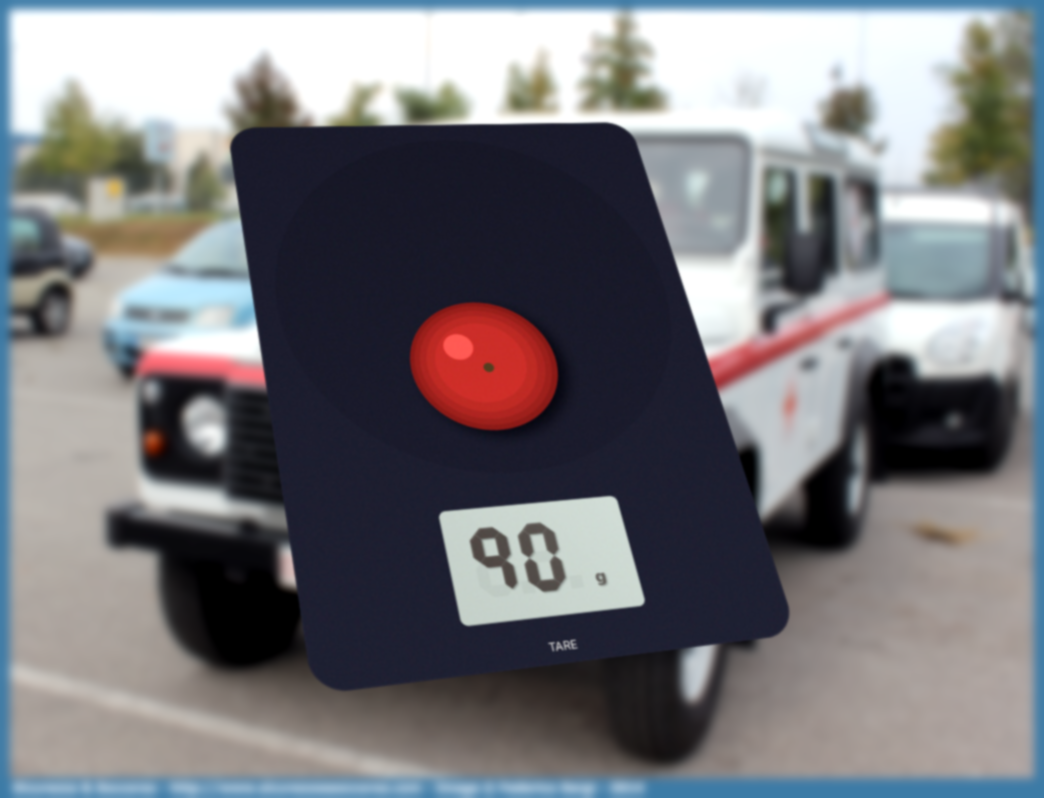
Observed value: 90 g
